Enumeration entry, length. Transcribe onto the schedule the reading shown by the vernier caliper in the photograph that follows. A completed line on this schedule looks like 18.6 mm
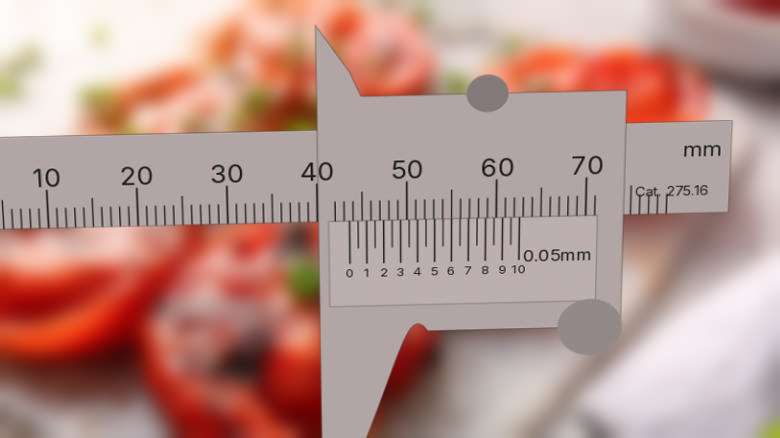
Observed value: 43.6 mm
